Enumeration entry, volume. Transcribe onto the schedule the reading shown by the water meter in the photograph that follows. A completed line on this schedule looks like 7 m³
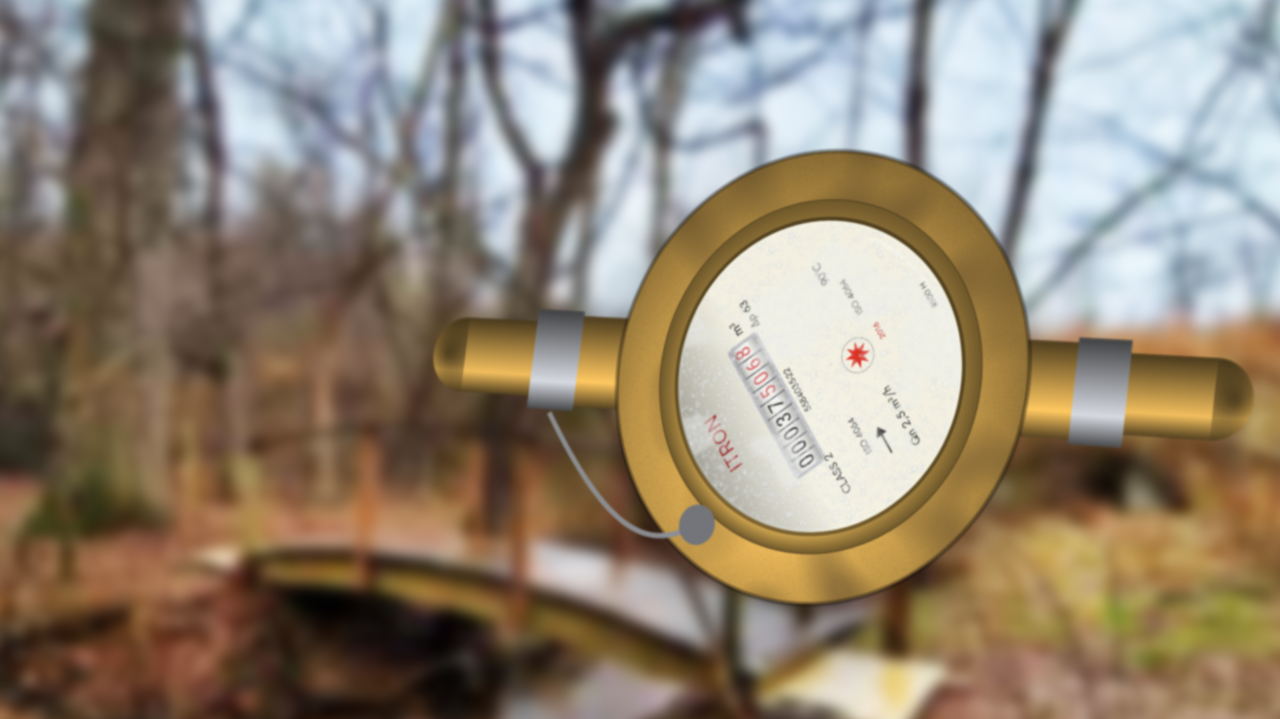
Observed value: 37.5068 m³
